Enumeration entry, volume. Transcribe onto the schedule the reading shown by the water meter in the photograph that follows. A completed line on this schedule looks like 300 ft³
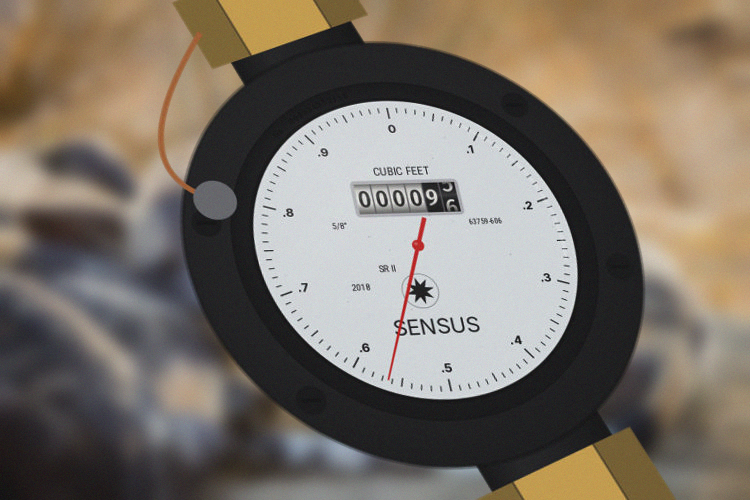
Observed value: 95.56 ft³
